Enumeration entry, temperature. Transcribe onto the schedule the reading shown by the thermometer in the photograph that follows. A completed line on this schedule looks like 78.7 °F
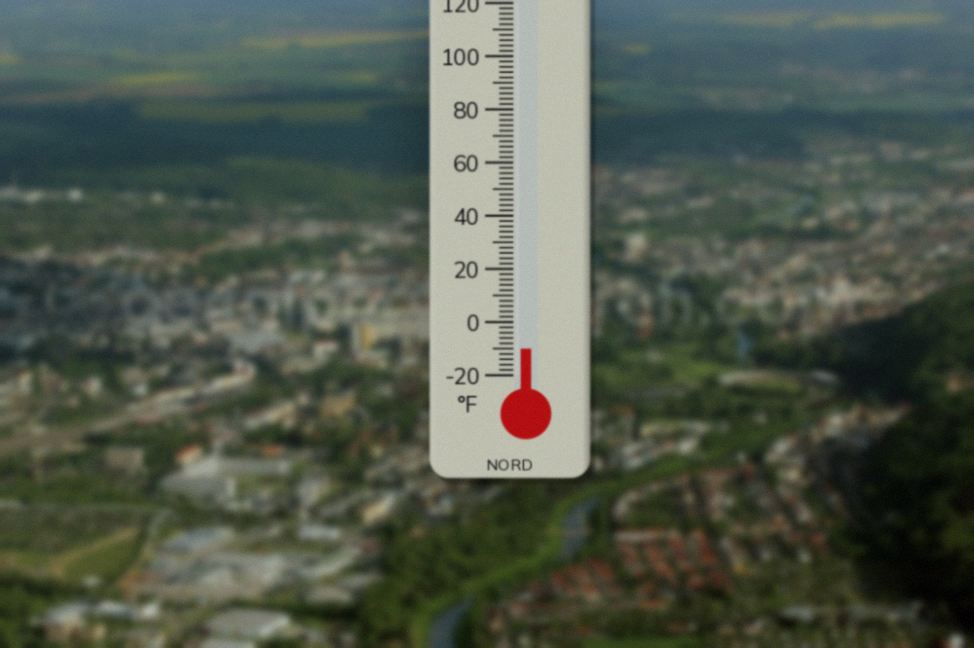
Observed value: -10 °F
